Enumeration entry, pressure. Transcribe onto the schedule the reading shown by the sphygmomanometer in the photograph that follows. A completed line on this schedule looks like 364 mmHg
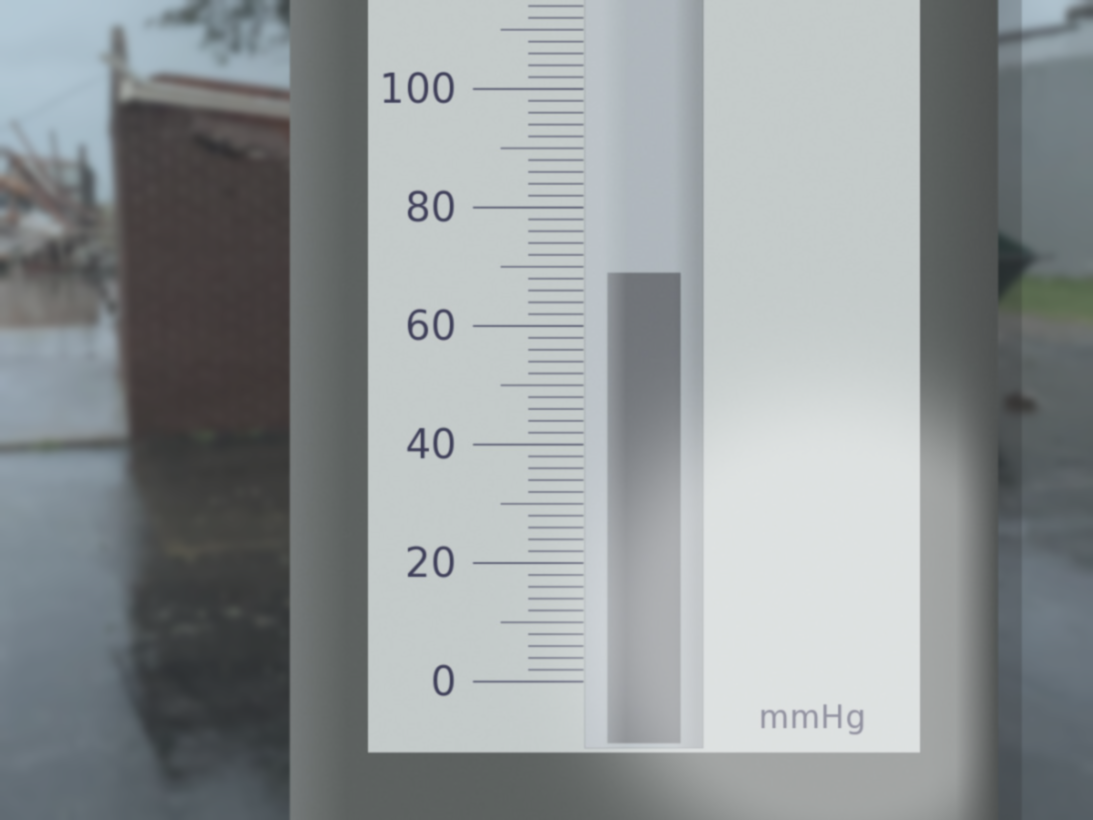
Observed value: 69 mmHg
